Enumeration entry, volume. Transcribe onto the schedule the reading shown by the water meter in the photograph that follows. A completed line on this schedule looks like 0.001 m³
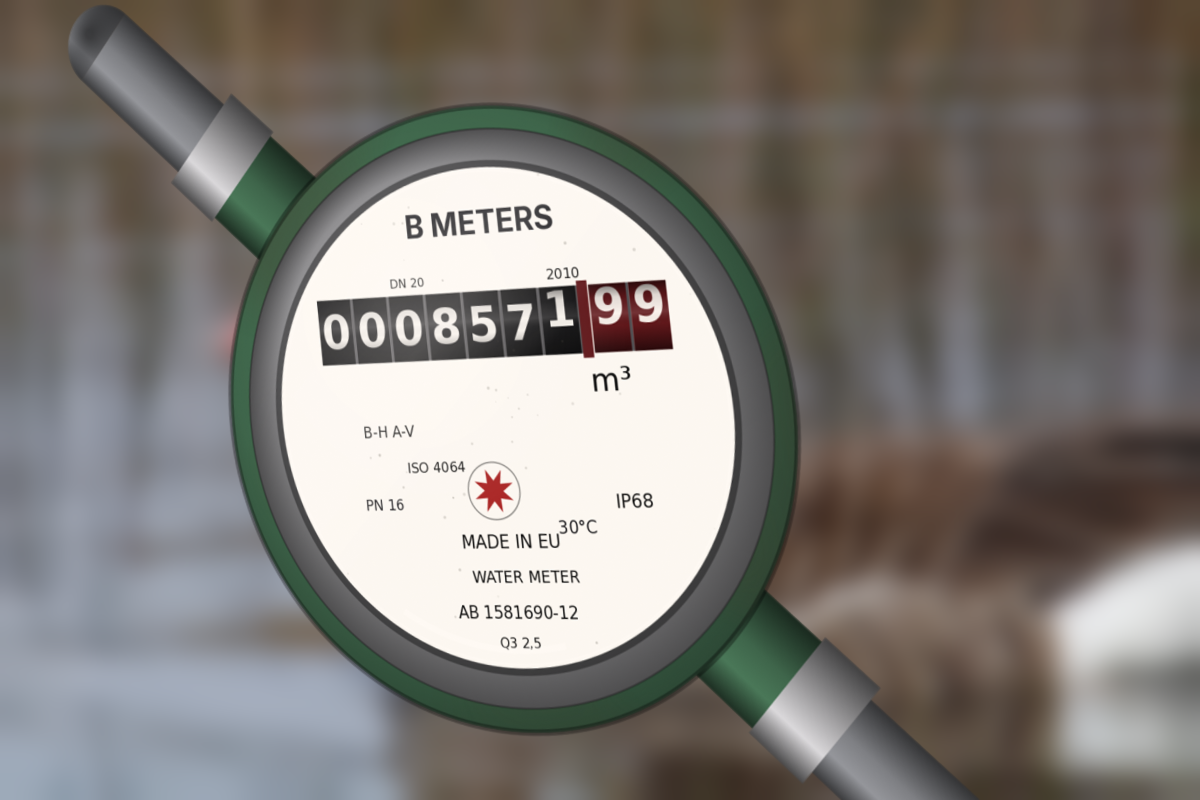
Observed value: 8571.99 m³
